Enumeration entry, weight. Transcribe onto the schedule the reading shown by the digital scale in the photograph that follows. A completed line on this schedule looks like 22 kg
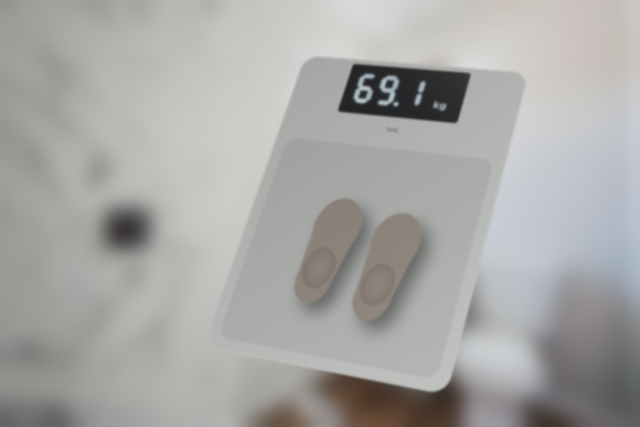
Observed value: 69.1 kg
